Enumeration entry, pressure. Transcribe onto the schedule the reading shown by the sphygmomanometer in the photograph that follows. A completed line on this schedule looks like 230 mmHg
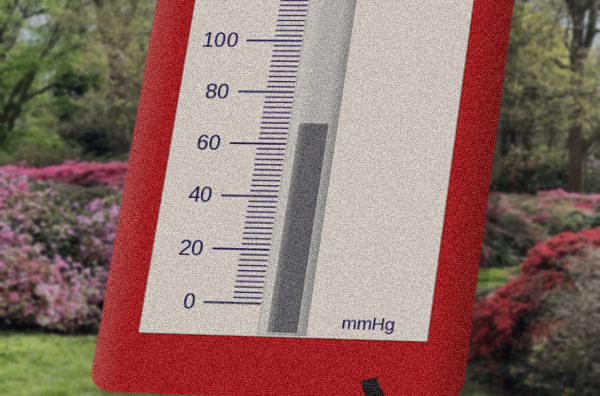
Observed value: 68 mmHg
